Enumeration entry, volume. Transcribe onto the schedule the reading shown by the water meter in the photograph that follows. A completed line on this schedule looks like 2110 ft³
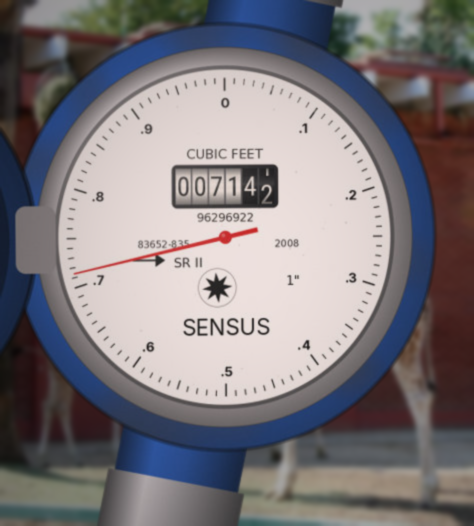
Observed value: 7141.71 ft³
